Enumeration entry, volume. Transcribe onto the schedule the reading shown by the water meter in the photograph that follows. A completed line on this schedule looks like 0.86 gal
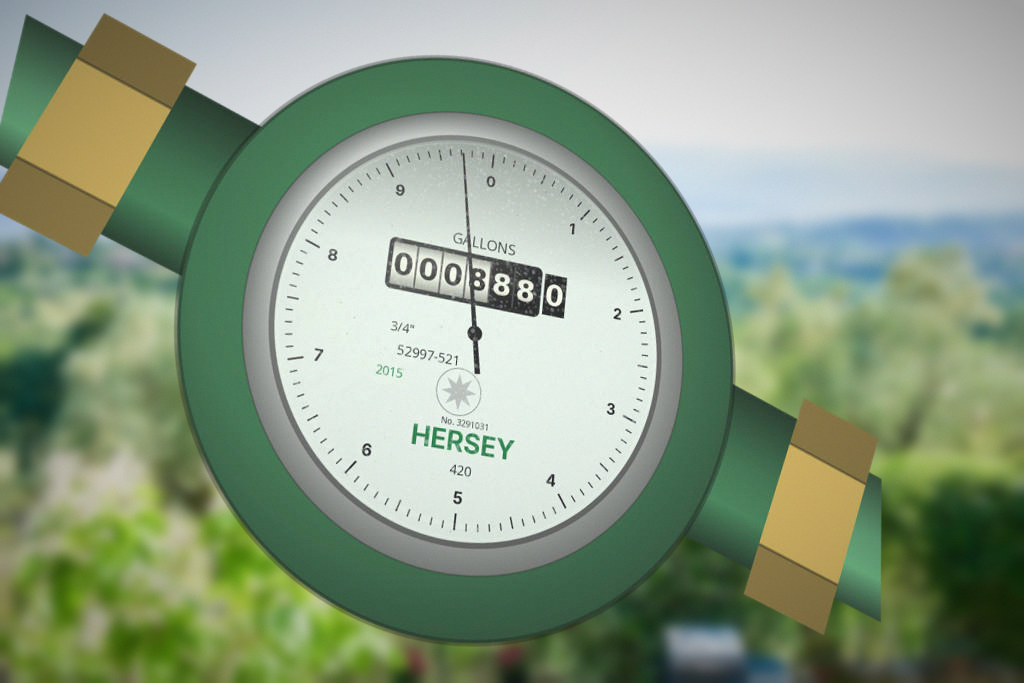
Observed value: 8879.7 gal
